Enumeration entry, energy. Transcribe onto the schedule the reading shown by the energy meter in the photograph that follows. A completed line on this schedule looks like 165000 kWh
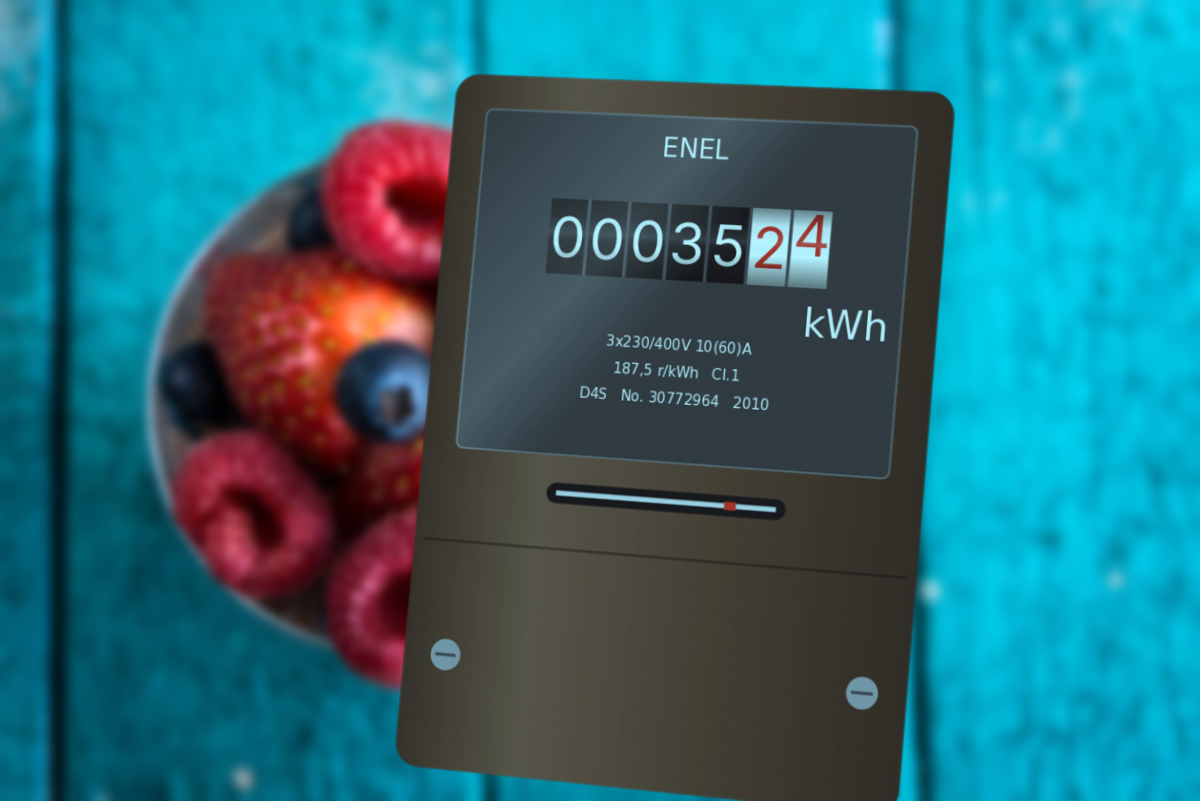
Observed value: 35.24 kWh
